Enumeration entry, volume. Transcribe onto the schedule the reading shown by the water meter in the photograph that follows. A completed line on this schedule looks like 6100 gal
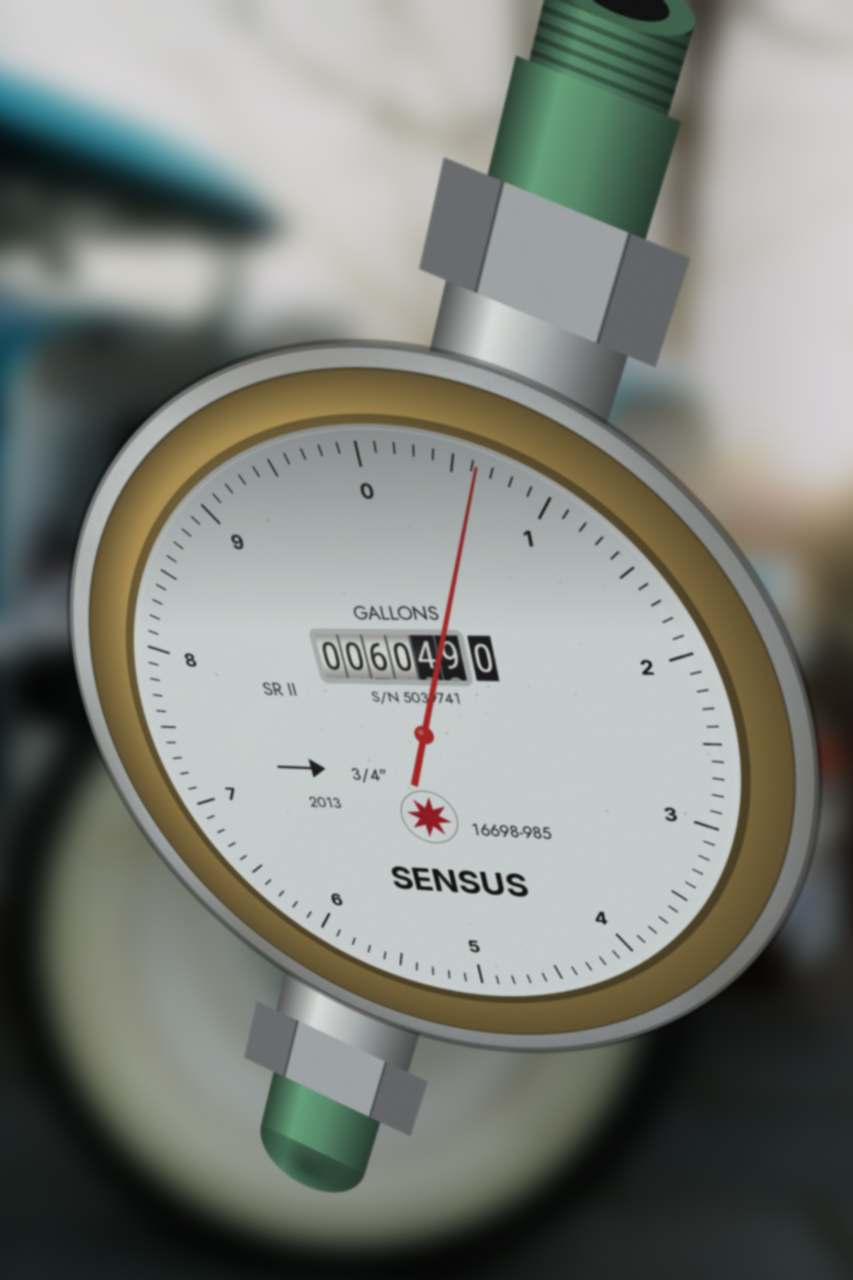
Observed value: 60490.6 gal
